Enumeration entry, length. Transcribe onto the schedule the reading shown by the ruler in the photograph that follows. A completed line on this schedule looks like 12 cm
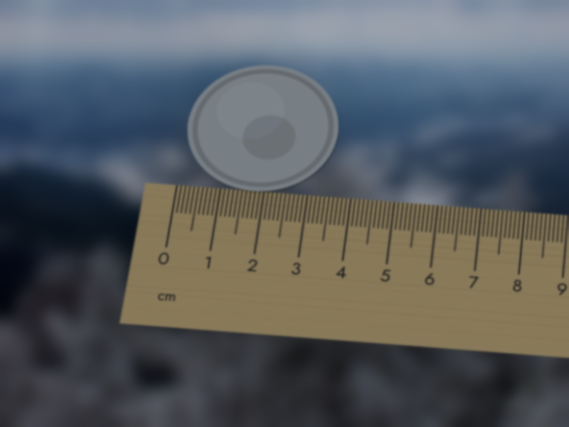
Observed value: 3.5 cm
